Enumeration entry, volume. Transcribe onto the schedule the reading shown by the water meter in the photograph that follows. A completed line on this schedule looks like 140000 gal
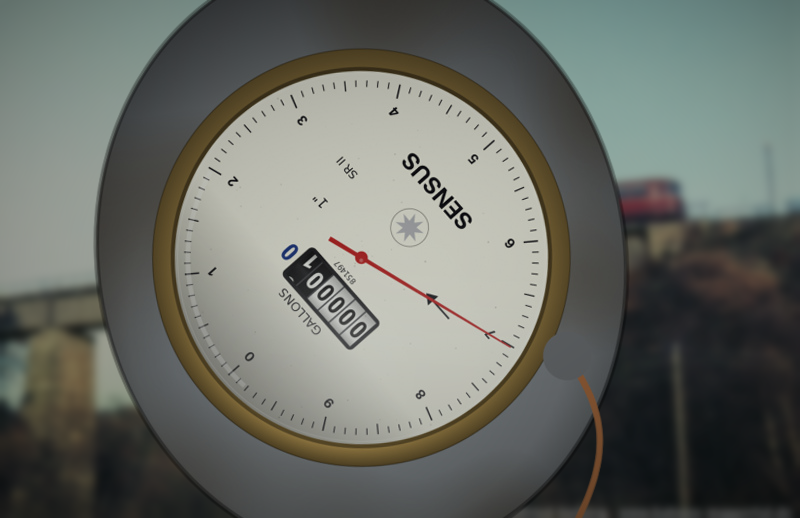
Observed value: 7.0 gal
